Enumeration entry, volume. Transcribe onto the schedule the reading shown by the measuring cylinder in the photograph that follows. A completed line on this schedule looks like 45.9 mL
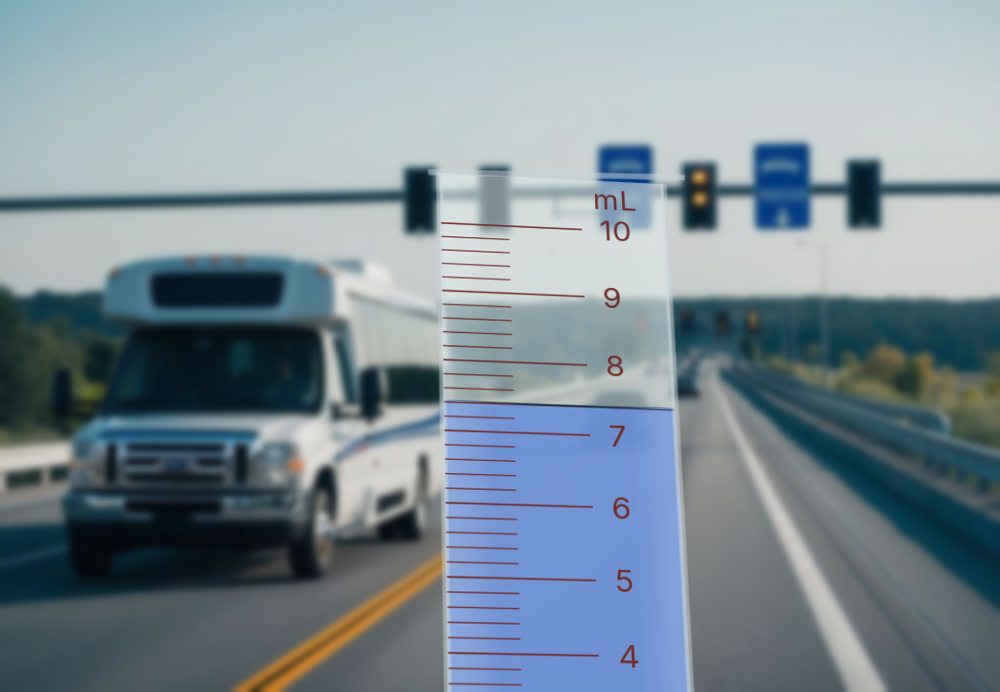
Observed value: 7.4 mL
